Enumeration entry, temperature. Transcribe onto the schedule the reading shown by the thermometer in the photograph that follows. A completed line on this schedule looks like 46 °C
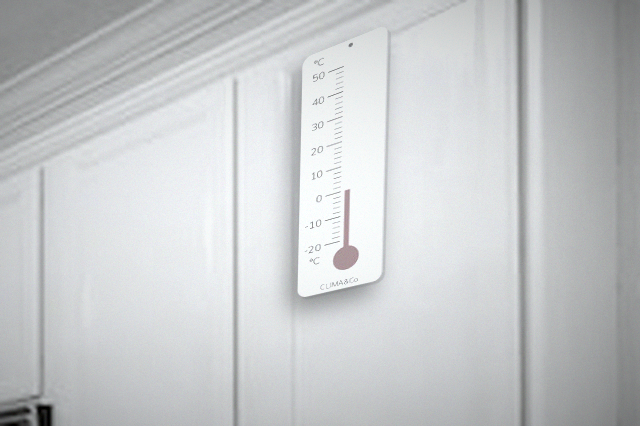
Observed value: 0 °C
